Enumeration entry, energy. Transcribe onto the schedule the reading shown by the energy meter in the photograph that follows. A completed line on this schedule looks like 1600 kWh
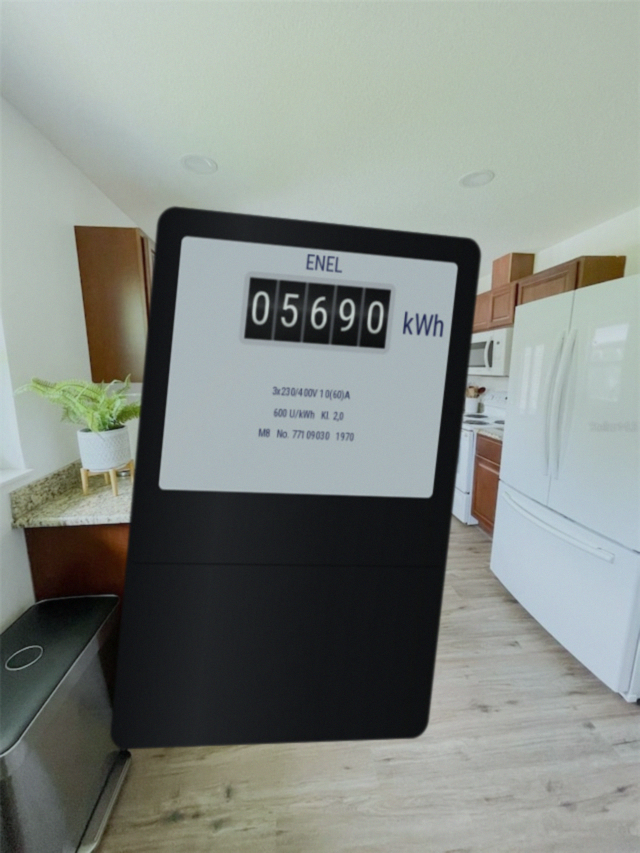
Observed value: 5690 kWh
